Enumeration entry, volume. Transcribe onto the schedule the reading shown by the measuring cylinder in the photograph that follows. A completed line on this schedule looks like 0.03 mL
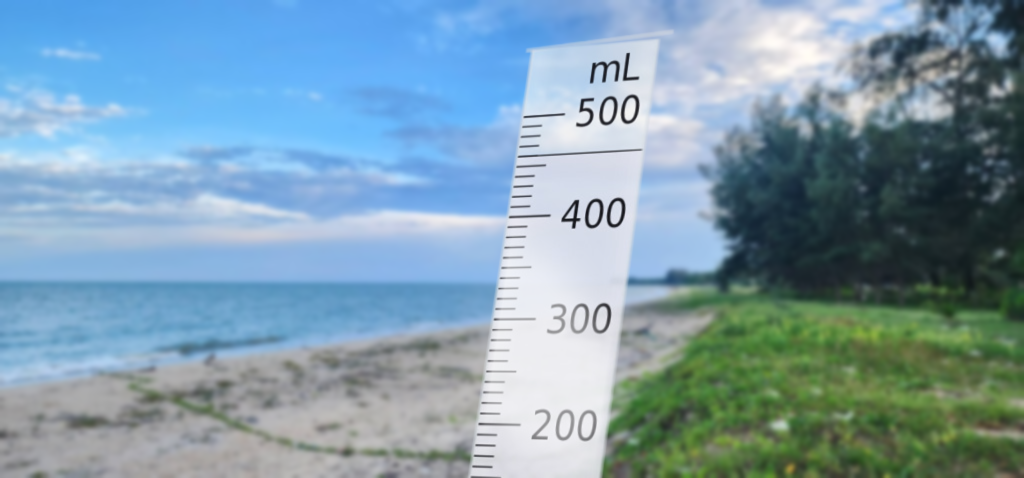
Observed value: 460 mL
